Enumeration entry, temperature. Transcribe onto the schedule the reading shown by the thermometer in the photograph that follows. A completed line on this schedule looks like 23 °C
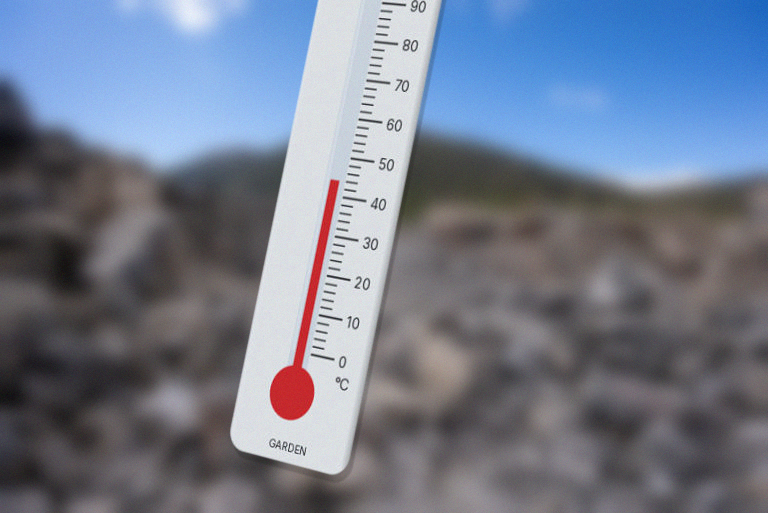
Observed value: 44 °C
